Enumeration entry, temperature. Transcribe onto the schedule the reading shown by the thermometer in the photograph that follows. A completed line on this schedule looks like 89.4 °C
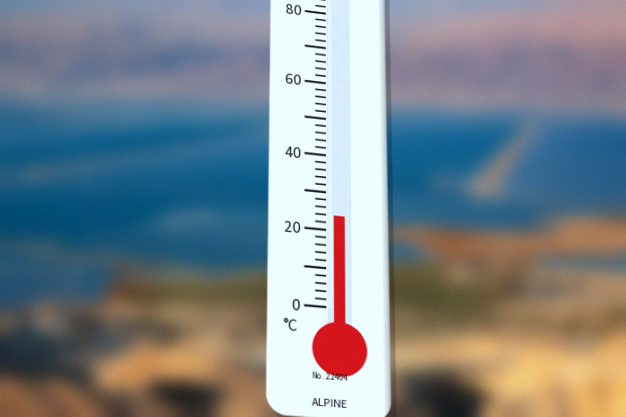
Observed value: 24 °C
